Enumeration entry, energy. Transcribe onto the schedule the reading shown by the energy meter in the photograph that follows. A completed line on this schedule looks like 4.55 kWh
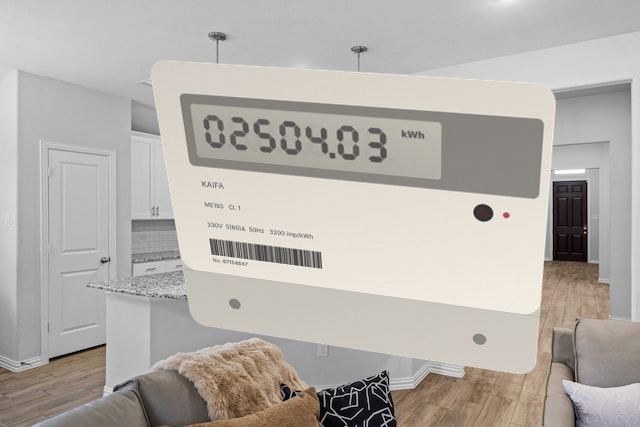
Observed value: 2504.03 kWh
